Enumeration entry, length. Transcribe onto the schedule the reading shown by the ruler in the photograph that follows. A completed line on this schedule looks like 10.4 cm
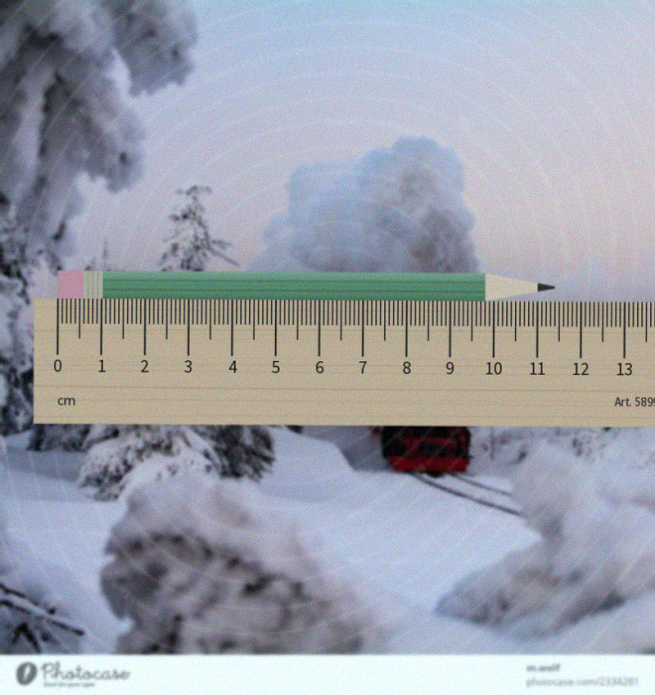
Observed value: 11.4 cm
